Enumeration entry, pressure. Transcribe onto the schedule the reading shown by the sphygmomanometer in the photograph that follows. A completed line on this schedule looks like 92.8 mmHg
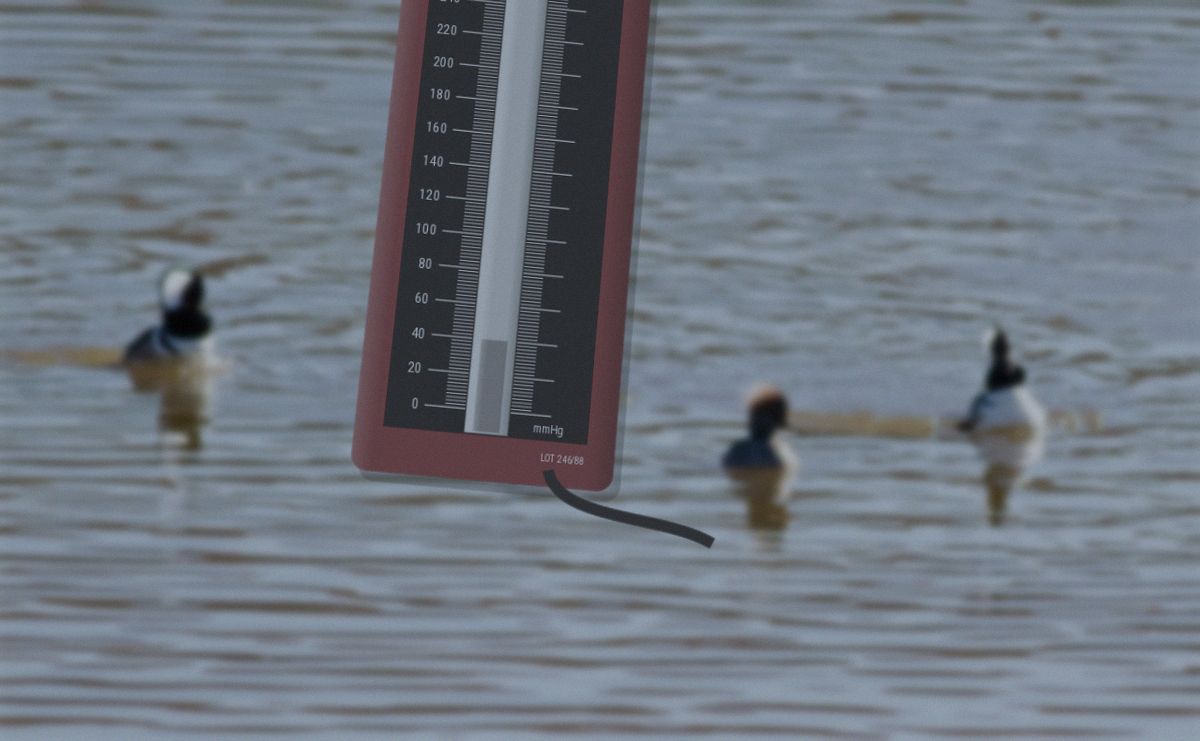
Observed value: 40 mmHg
